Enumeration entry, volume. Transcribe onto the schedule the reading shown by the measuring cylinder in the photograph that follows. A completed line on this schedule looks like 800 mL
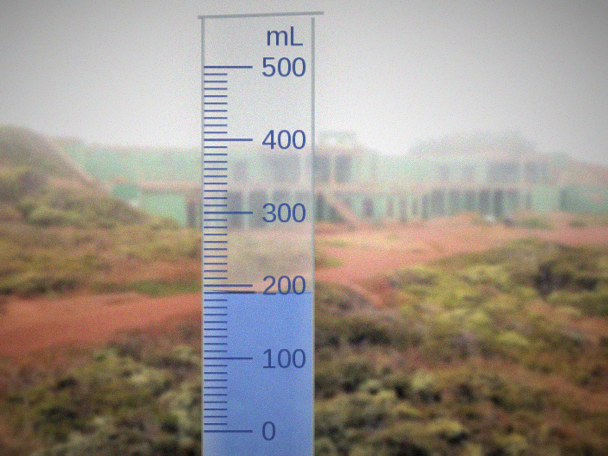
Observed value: 190 mL
